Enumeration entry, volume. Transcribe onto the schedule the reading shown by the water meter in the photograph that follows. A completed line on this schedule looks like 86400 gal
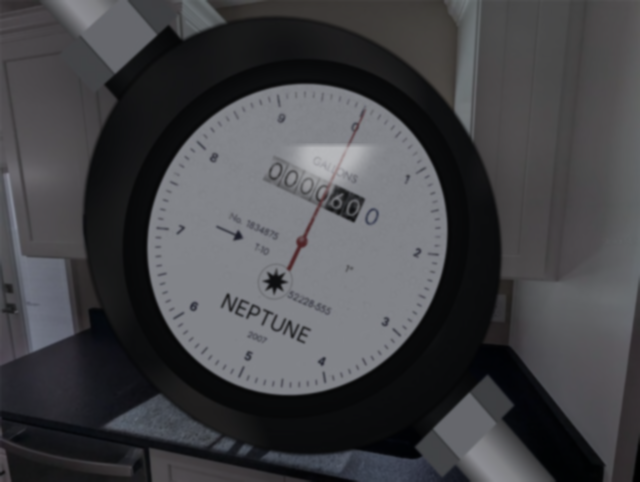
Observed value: 600.0 gal
